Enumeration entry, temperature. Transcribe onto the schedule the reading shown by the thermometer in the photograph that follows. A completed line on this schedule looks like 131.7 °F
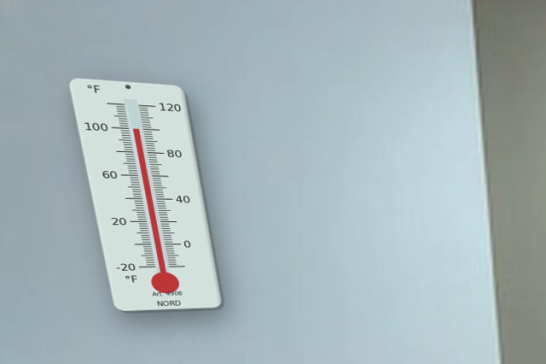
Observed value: 100 °F
